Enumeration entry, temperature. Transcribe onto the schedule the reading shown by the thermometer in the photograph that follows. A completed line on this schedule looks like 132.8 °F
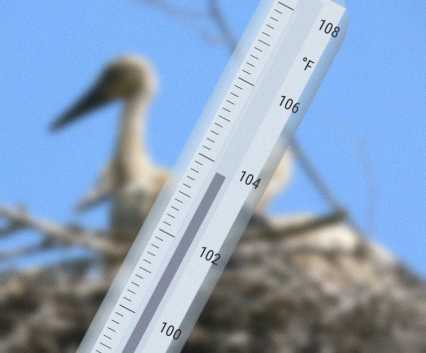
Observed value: 103.8 °F
